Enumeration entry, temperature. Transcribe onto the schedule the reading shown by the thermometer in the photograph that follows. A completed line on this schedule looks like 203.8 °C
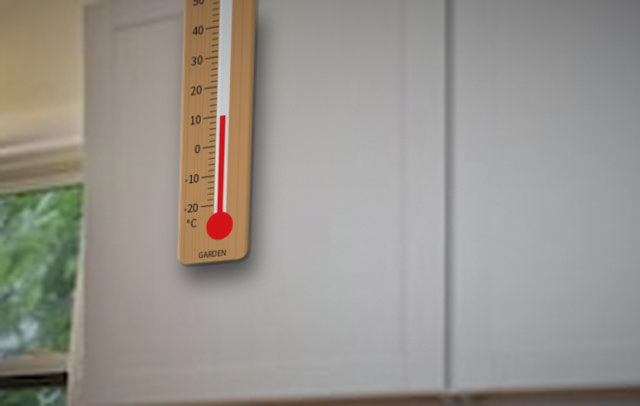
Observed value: 10 °C
